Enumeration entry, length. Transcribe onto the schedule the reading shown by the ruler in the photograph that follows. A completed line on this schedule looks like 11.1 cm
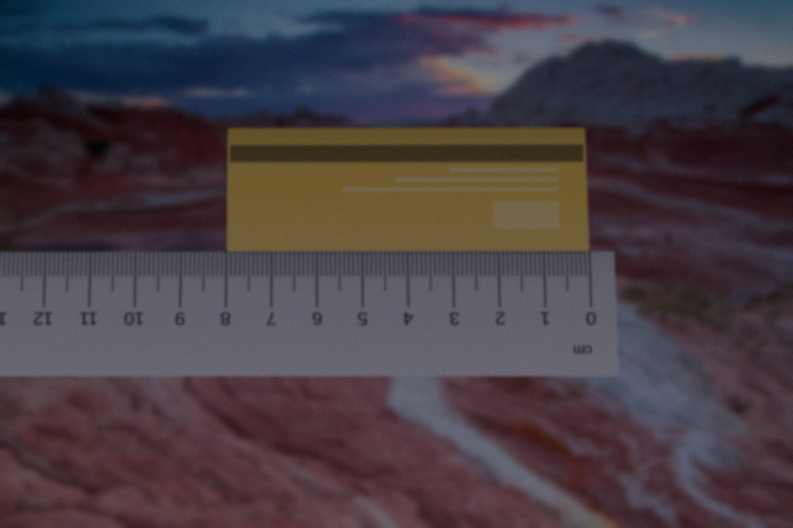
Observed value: 8 cm
